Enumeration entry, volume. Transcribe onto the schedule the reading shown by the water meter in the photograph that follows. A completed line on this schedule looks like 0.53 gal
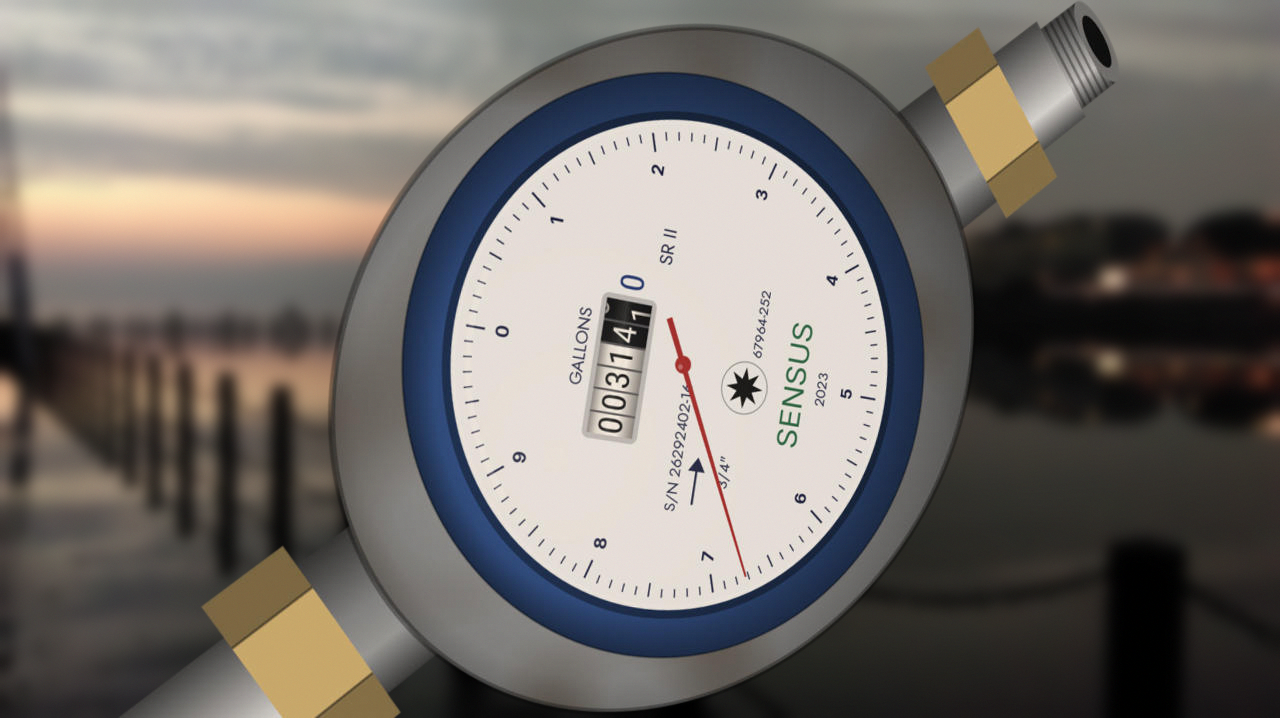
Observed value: 31406.7 gal
